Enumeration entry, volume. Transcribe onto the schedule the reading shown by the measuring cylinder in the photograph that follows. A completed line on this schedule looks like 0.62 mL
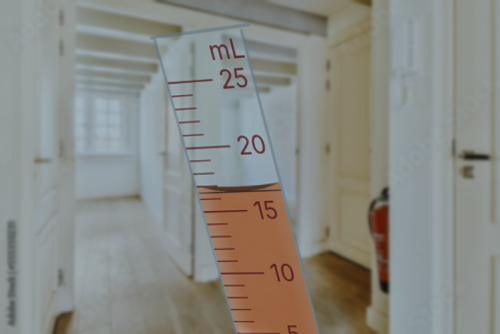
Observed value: 16.5 mL
